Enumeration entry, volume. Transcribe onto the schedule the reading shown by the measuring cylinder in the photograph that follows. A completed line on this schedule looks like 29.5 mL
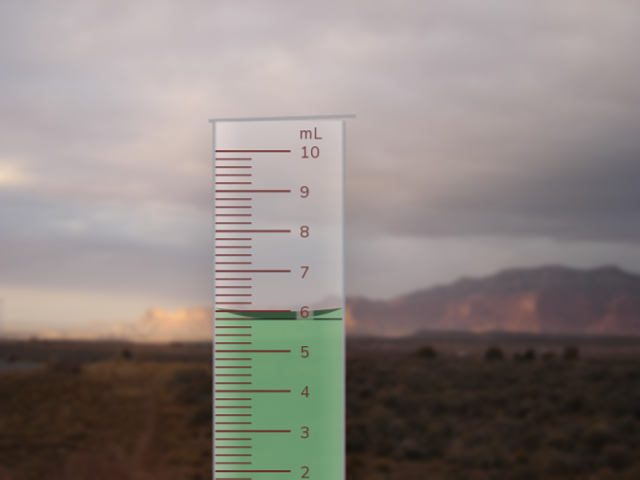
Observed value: 5.8 mL
